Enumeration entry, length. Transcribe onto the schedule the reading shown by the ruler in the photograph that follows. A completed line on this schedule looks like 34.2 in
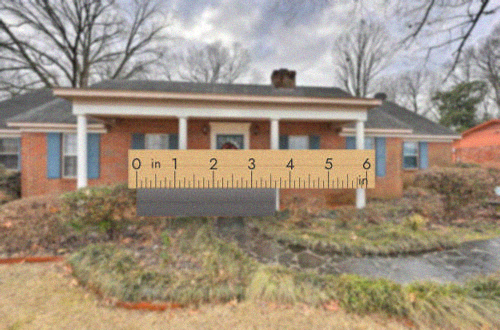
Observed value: 3.625 in
